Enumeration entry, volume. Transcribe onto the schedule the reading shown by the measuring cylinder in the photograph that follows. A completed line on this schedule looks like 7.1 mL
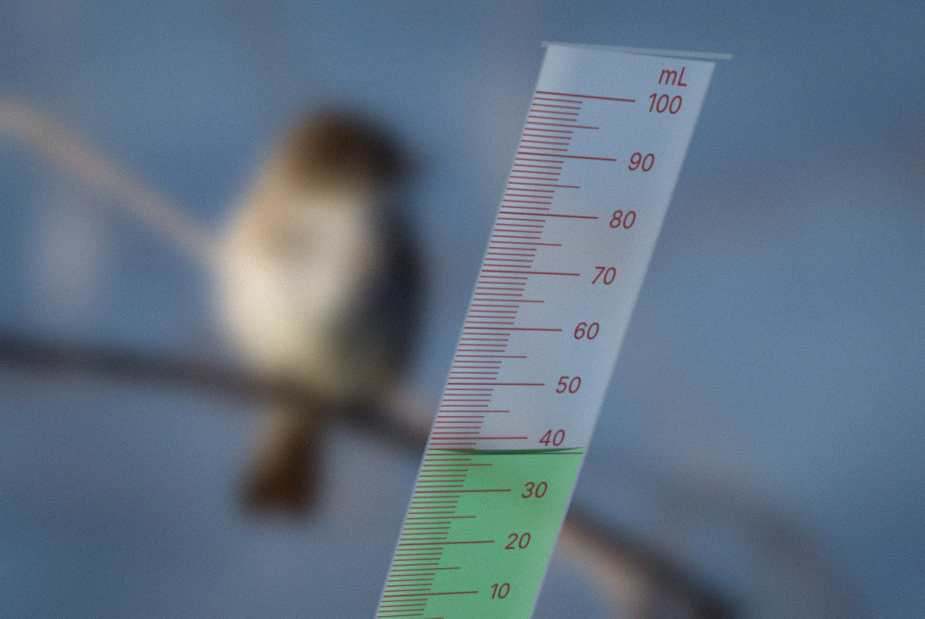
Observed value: 37 mL
